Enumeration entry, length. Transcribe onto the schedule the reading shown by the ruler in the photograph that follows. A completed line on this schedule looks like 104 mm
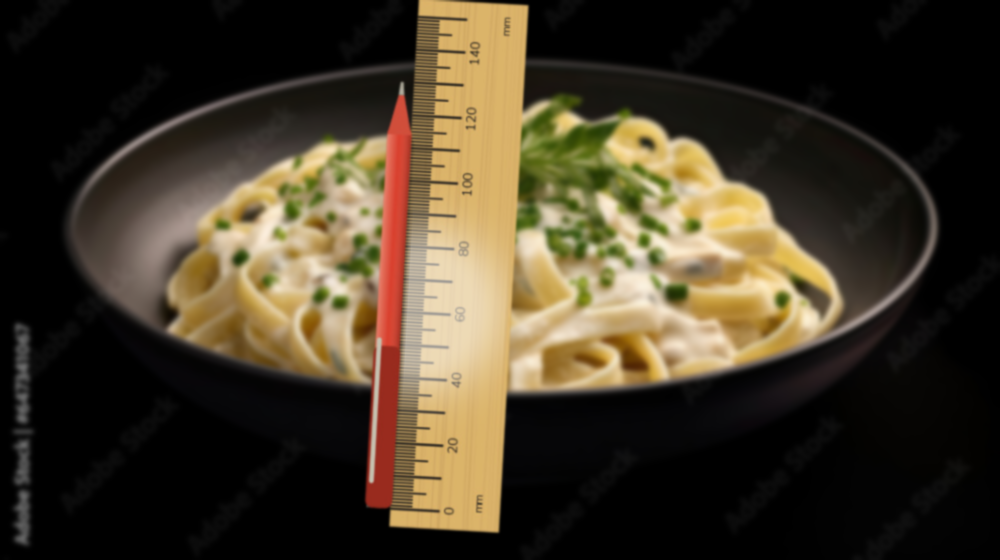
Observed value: 130 mm
